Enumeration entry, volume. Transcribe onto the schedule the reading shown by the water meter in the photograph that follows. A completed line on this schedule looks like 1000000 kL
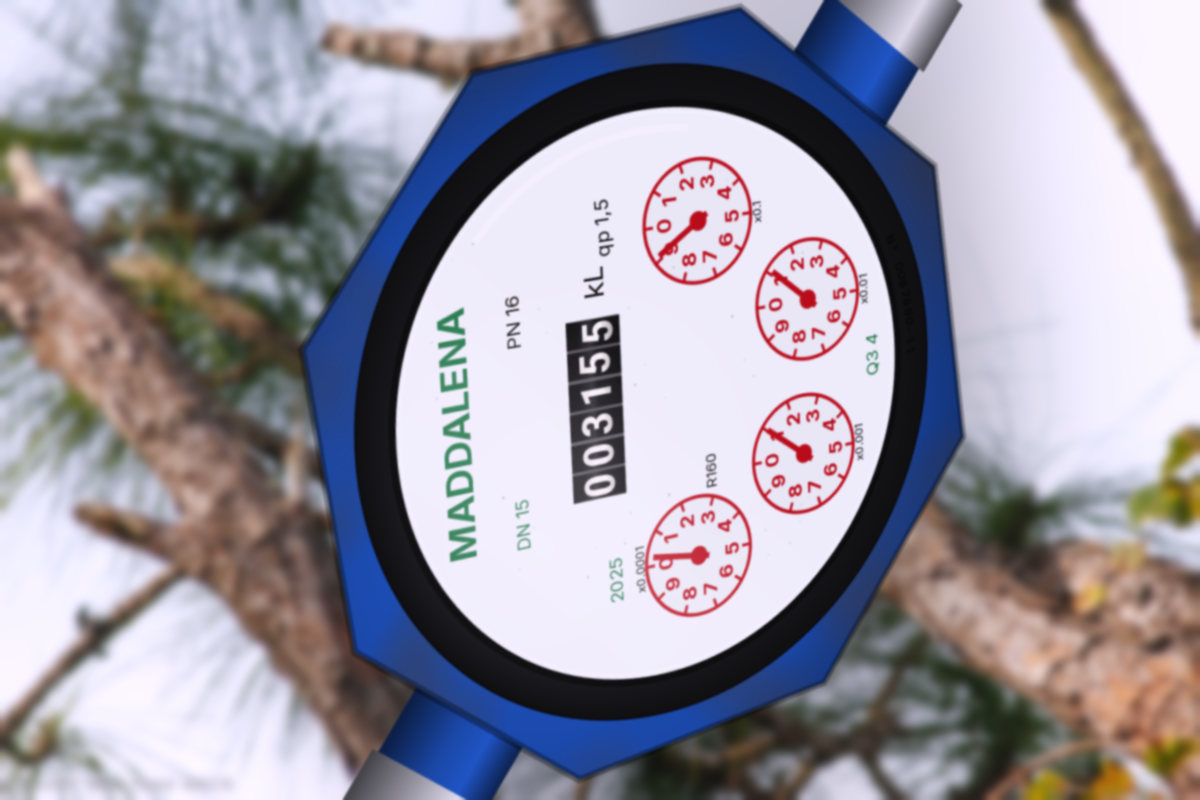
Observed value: 3154.9110 kL
